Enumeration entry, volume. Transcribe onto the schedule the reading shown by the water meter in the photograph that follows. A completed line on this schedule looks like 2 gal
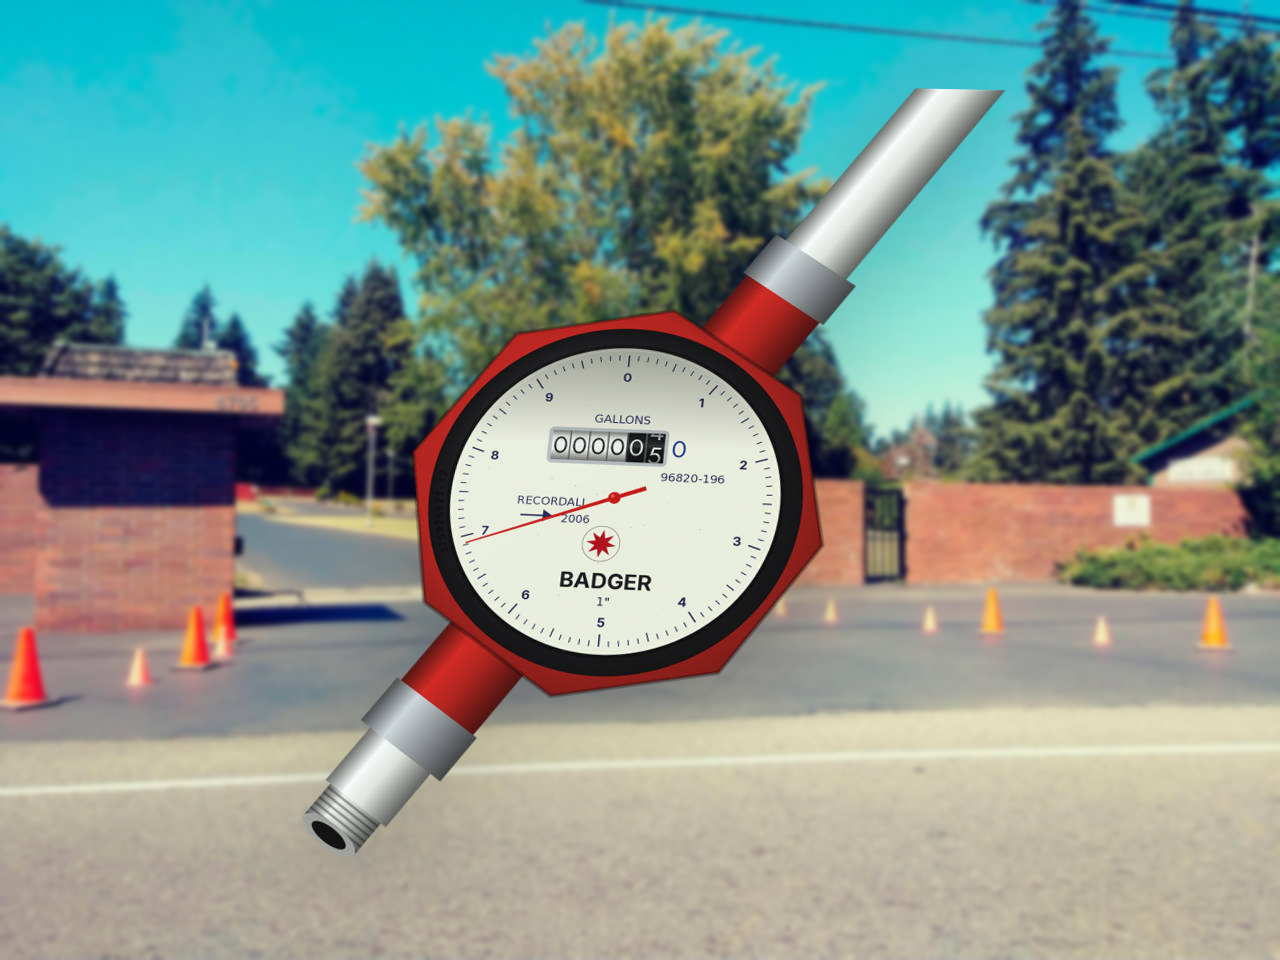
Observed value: 46.9 gal
